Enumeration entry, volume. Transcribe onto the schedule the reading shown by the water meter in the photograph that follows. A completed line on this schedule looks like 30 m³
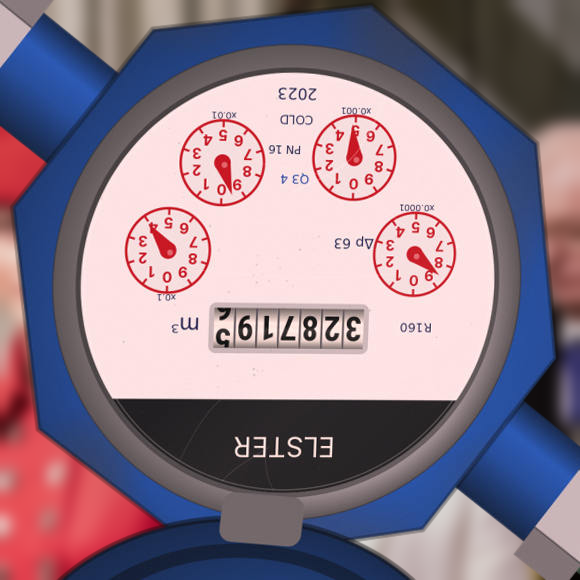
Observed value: 3287195.3948 m³
